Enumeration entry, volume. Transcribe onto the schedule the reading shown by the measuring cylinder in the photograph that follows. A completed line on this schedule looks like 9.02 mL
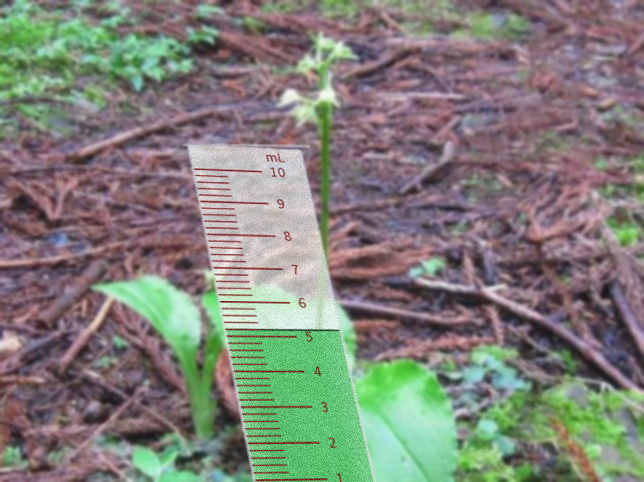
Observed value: 5.2 mL
